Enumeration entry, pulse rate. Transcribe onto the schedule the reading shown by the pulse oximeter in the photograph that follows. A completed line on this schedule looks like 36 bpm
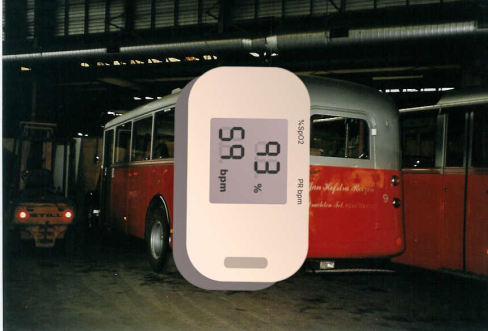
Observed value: 59 bpm
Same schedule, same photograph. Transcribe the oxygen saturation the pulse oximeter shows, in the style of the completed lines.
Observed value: 93 %
